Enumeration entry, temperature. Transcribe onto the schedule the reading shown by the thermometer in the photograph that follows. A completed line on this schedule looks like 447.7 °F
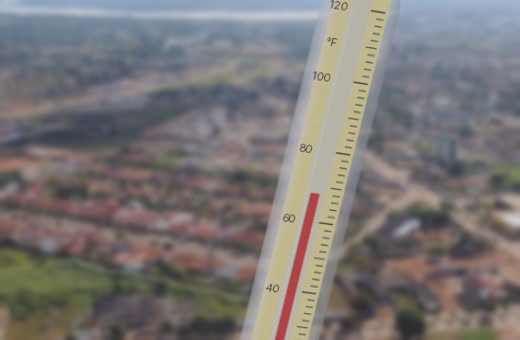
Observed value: 68 °F
